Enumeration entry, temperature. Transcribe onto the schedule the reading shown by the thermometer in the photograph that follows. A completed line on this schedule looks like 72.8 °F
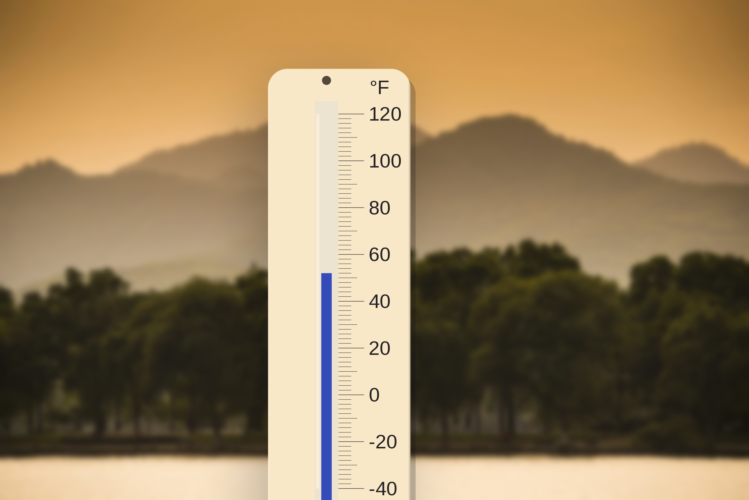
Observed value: 52 °F
